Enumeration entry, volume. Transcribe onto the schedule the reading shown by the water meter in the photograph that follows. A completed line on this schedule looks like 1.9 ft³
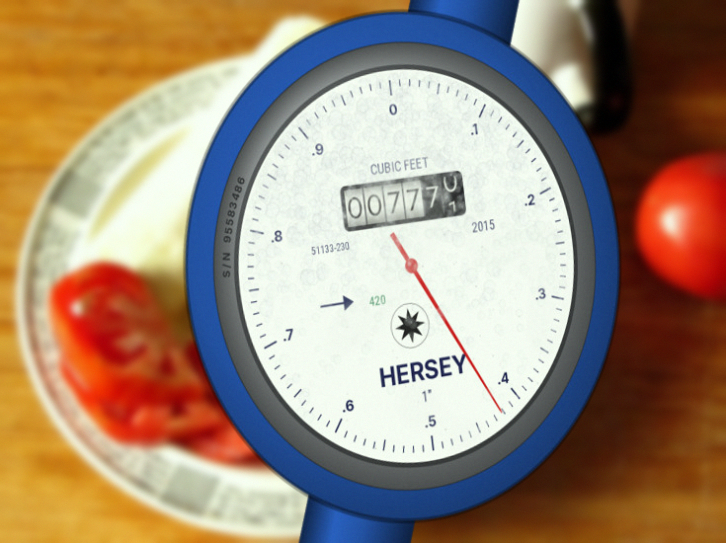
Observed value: 7770.42 ft³
